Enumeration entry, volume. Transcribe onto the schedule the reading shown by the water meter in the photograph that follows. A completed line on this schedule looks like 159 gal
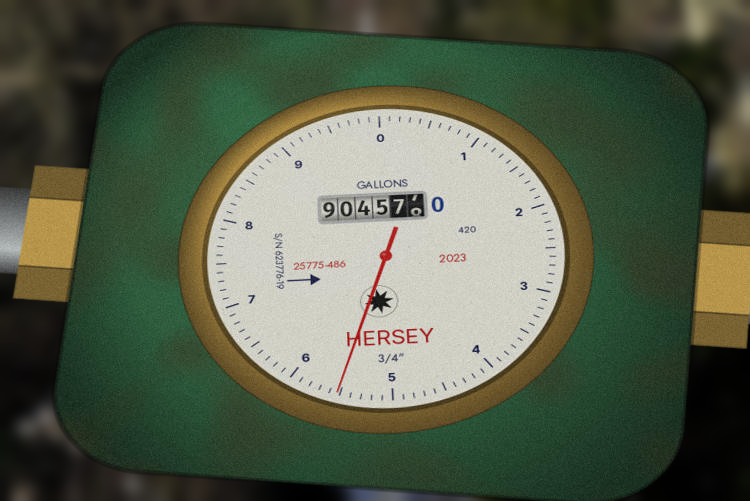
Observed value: 9045775.5 gal
